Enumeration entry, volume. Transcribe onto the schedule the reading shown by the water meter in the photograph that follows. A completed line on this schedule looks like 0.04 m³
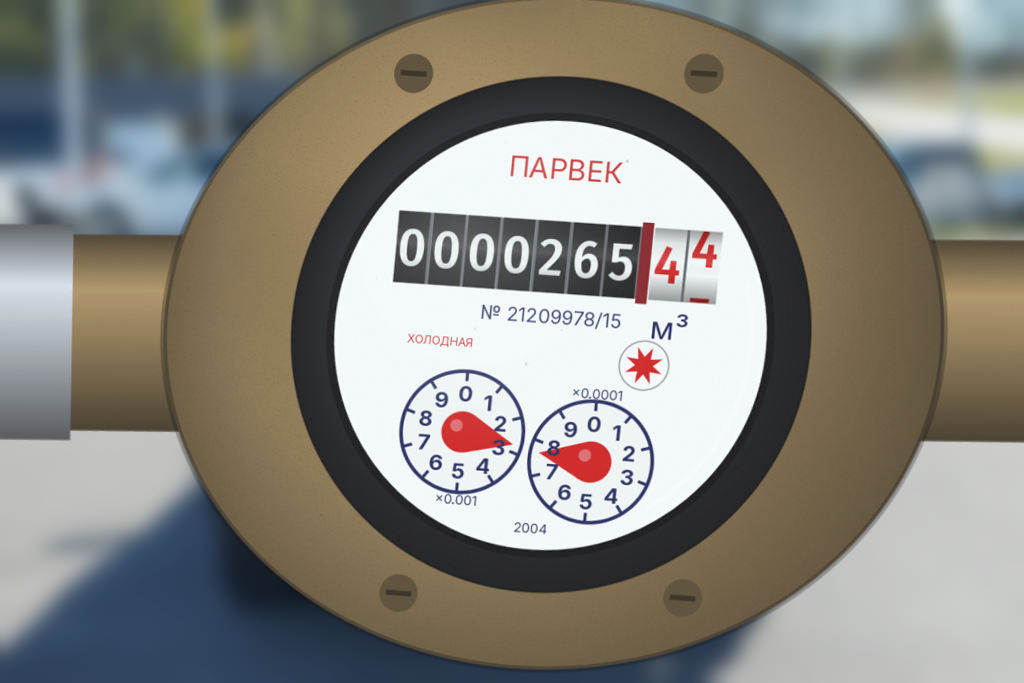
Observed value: 265.4427 m³
